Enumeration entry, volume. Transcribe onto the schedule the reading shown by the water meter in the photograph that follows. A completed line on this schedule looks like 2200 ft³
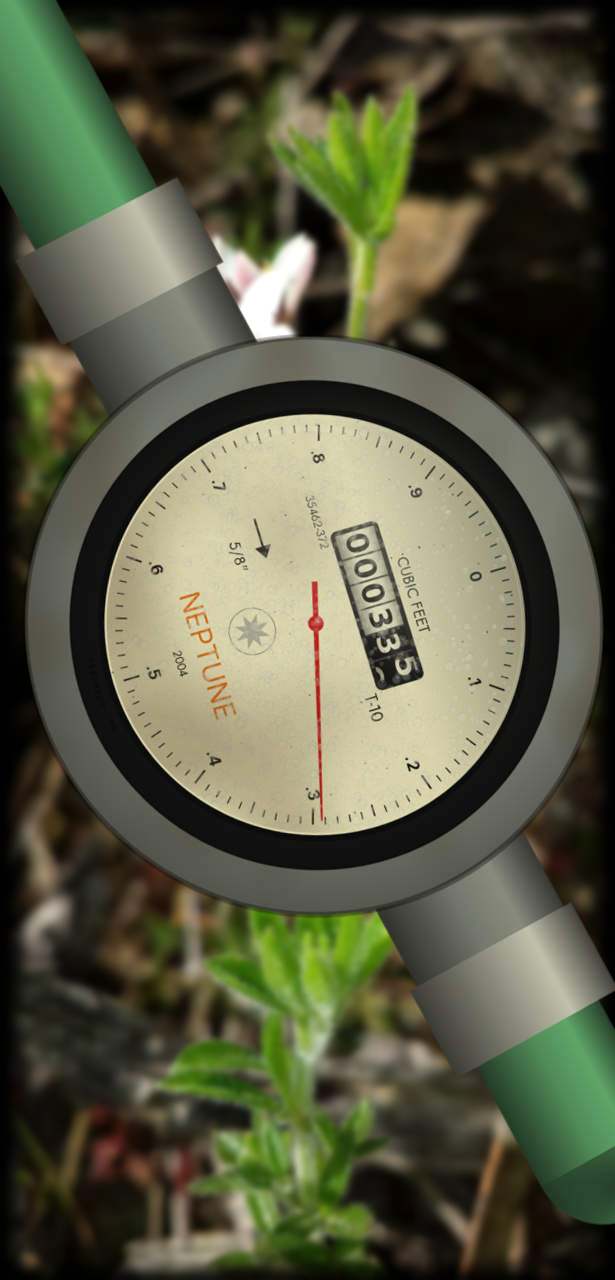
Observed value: 335.29 ft³
